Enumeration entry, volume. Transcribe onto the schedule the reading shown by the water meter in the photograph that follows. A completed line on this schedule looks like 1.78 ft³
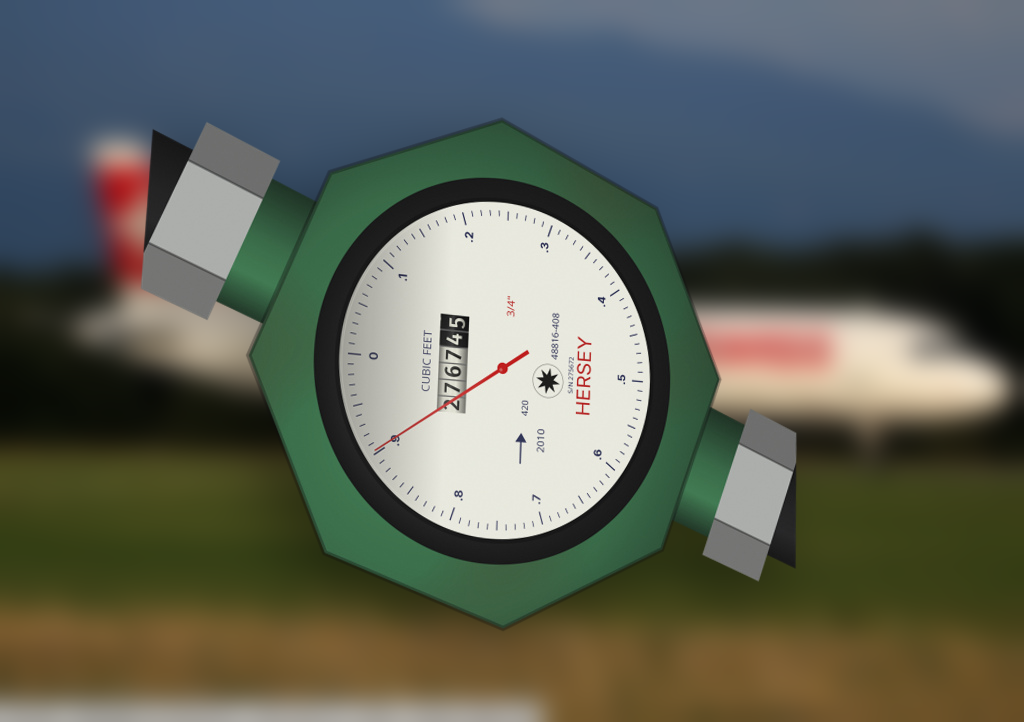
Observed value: 276744.90 ft³
